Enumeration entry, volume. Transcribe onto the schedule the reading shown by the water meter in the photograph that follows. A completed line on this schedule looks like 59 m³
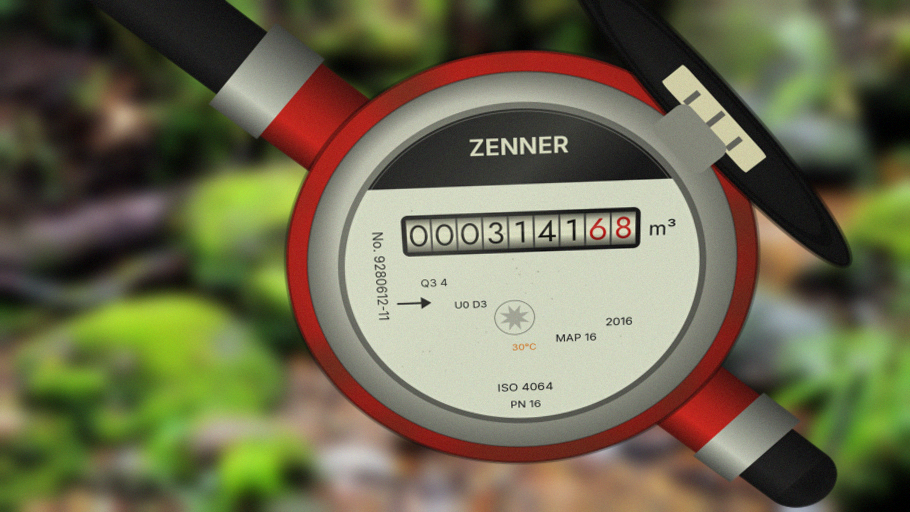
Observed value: 3141.68 m³
